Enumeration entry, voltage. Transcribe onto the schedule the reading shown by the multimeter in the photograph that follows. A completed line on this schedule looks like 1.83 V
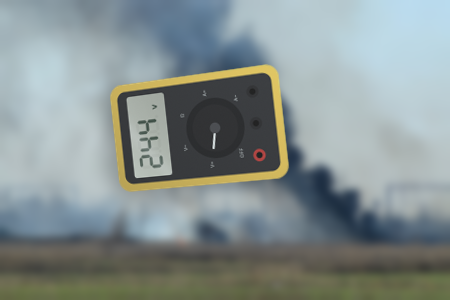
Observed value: 244 V
